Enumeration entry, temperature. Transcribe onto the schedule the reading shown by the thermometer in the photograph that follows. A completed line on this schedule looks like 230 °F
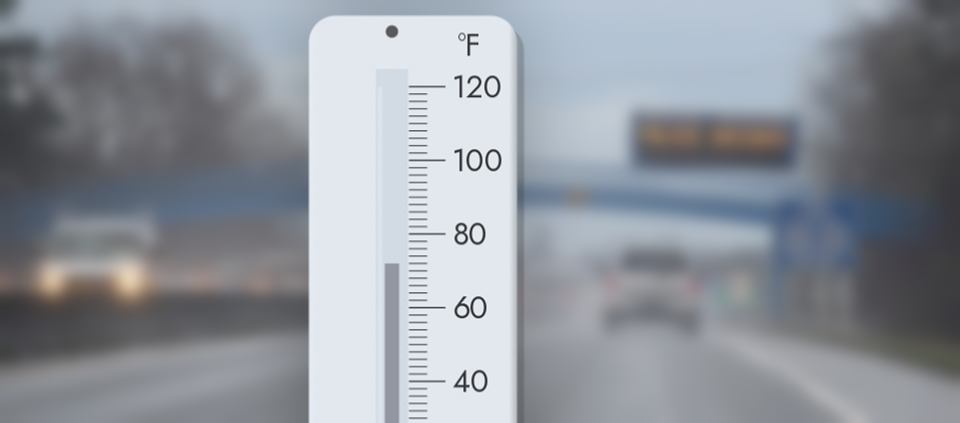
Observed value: 72 °F
